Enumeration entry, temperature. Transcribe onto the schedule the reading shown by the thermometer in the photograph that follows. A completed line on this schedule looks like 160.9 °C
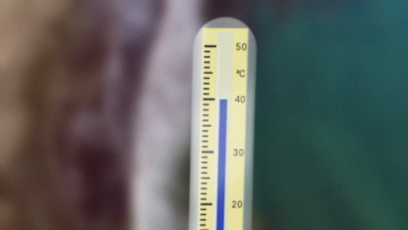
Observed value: 40 °C
